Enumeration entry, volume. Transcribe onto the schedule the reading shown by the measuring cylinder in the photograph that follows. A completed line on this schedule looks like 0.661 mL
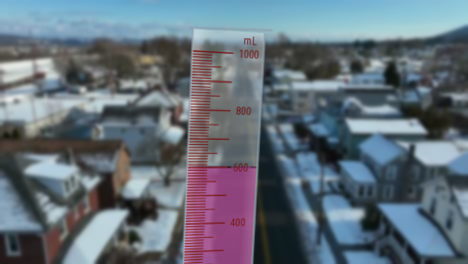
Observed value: 600 mL
